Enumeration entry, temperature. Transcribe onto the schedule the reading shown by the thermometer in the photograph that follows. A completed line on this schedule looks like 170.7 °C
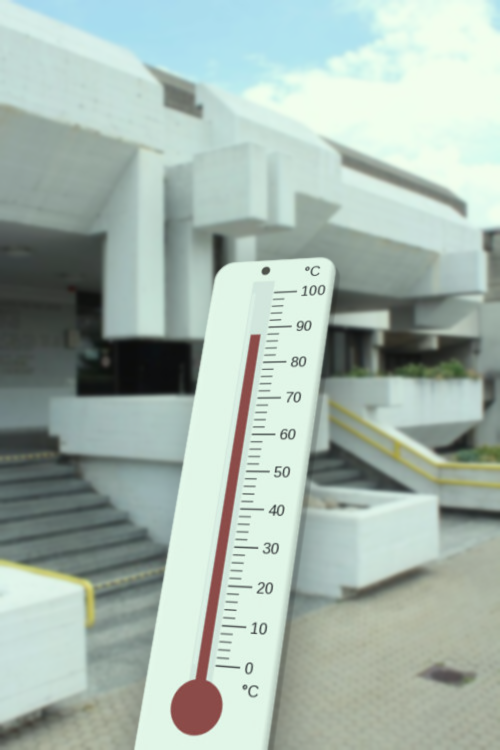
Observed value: 88 °C
